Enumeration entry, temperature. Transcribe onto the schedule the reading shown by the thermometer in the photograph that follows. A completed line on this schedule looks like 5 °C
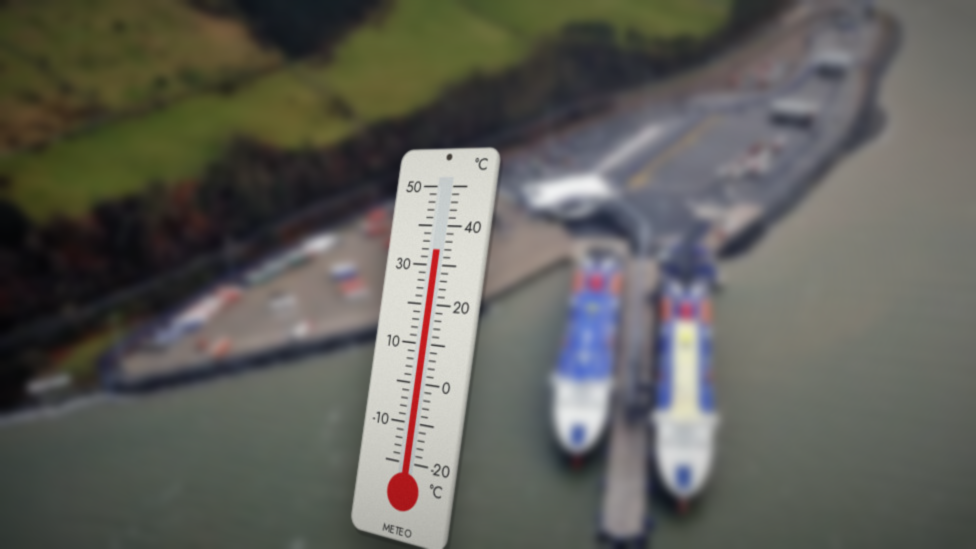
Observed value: 34 °C
